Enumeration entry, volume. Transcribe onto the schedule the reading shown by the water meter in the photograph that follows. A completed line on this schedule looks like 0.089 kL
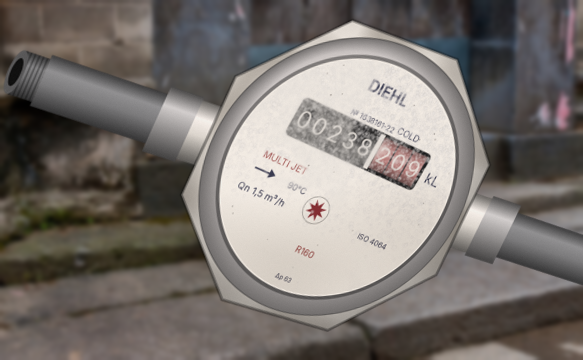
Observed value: 238.209 kL
